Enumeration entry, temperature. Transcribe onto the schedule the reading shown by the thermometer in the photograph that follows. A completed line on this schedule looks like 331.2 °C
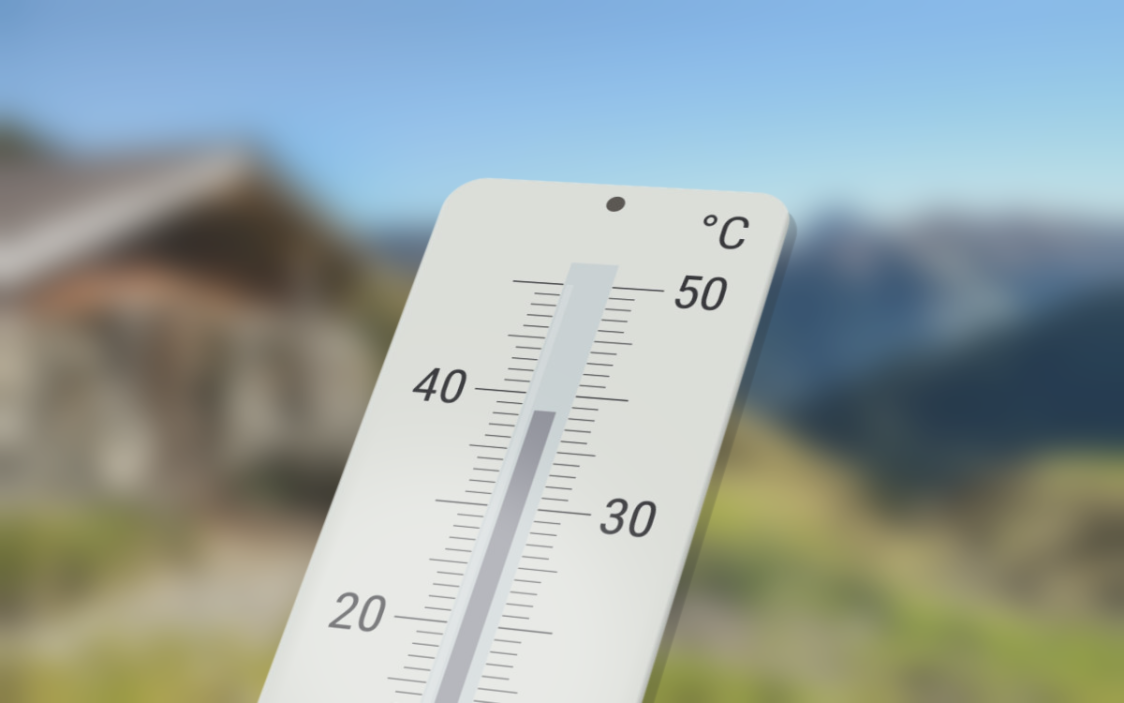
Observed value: 38.5 °C
